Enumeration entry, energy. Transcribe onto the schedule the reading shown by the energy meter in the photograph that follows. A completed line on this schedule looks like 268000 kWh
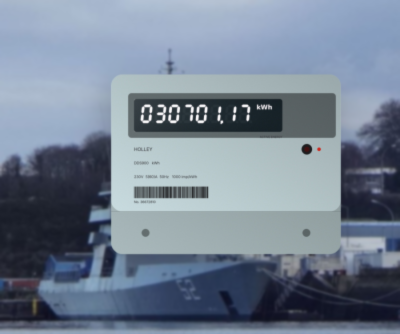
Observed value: 30701.17 kWh
